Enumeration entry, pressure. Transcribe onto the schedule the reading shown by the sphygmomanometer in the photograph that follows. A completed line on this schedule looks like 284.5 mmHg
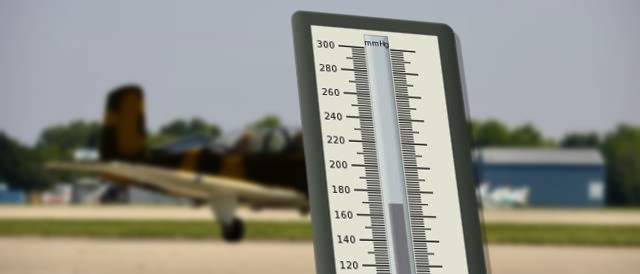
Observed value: 170 mmHg
